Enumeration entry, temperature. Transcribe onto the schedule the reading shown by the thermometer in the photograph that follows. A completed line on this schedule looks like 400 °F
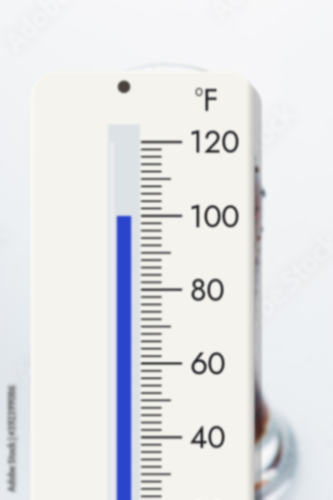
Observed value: 100 °F
